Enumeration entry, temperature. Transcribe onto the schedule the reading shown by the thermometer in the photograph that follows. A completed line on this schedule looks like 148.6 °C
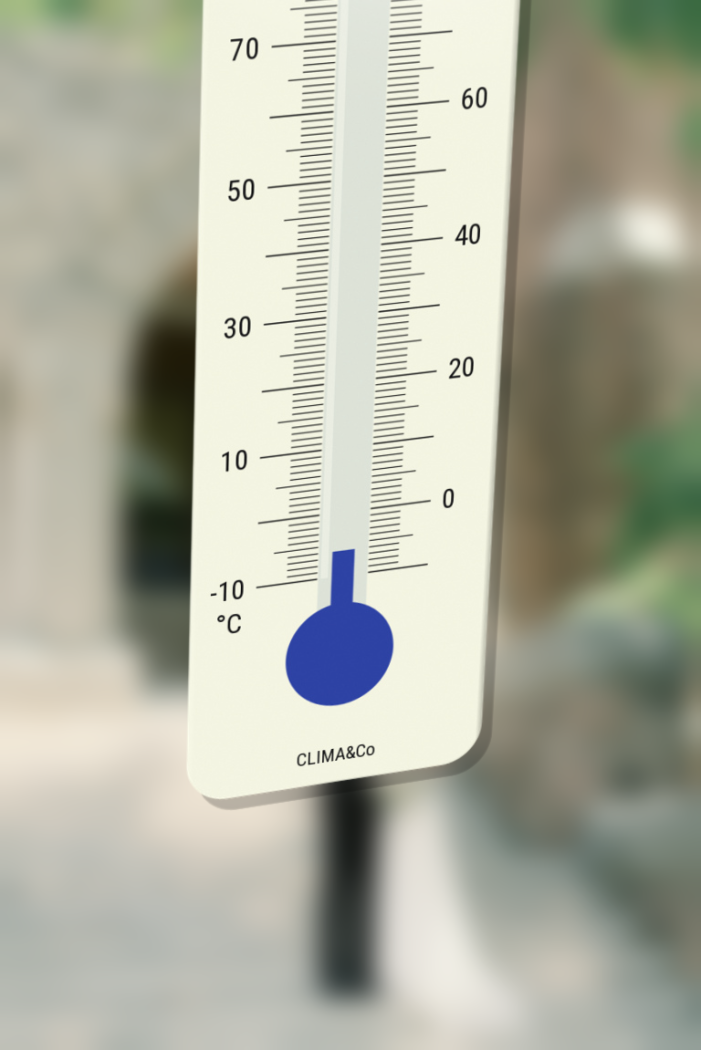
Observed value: -6 °C
